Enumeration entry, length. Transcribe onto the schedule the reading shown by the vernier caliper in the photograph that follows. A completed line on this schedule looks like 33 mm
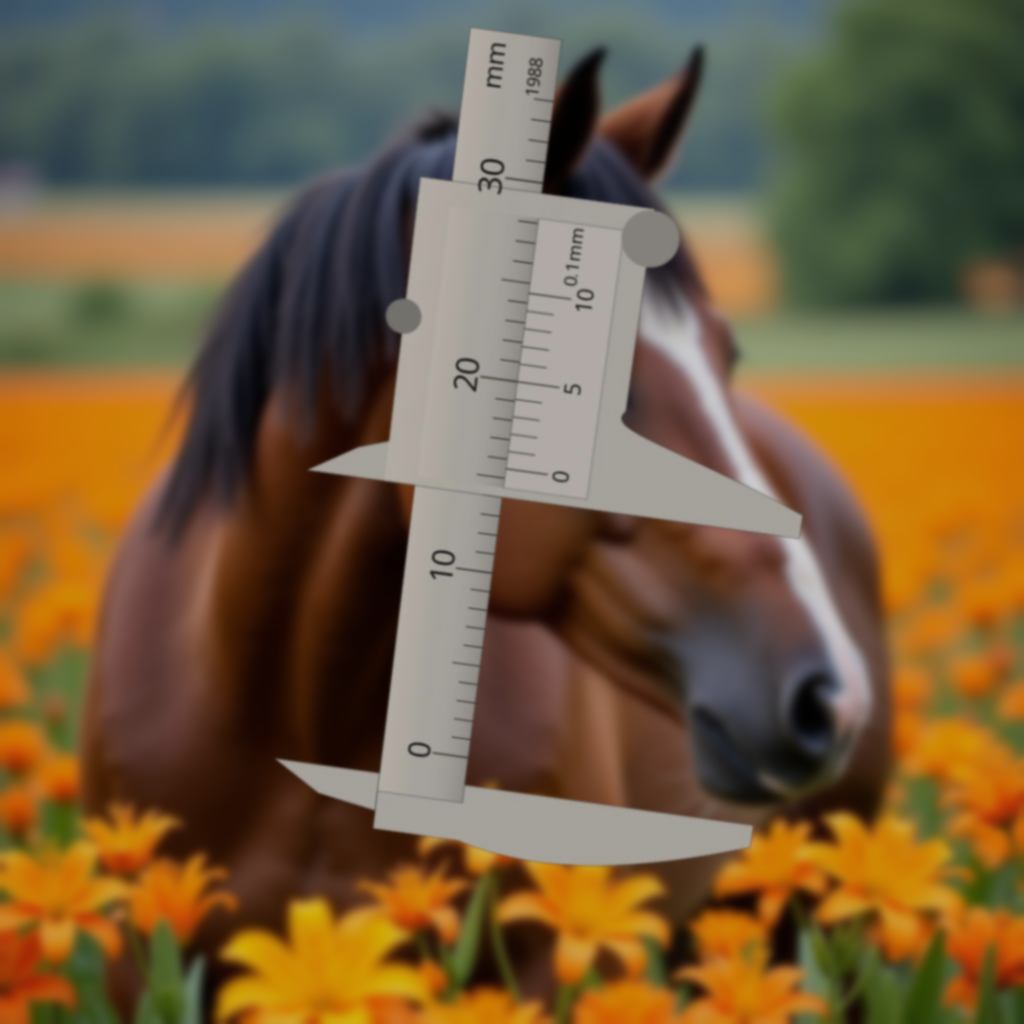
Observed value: 15.5 mm
